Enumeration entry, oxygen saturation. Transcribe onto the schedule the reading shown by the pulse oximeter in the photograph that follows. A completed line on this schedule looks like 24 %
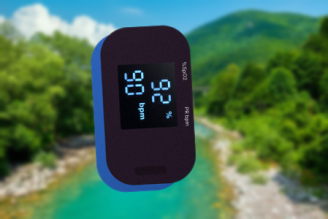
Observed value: 92 %
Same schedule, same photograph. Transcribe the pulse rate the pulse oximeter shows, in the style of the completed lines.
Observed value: 90 bpm
